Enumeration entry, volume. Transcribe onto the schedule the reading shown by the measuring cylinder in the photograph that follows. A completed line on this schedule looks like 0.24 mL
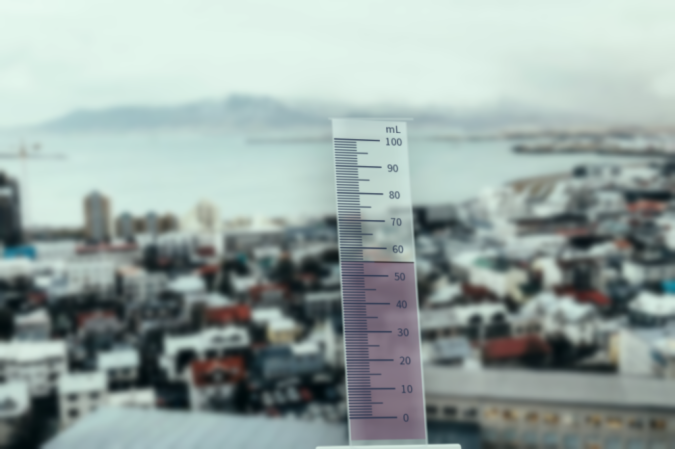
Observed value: 55 mL
